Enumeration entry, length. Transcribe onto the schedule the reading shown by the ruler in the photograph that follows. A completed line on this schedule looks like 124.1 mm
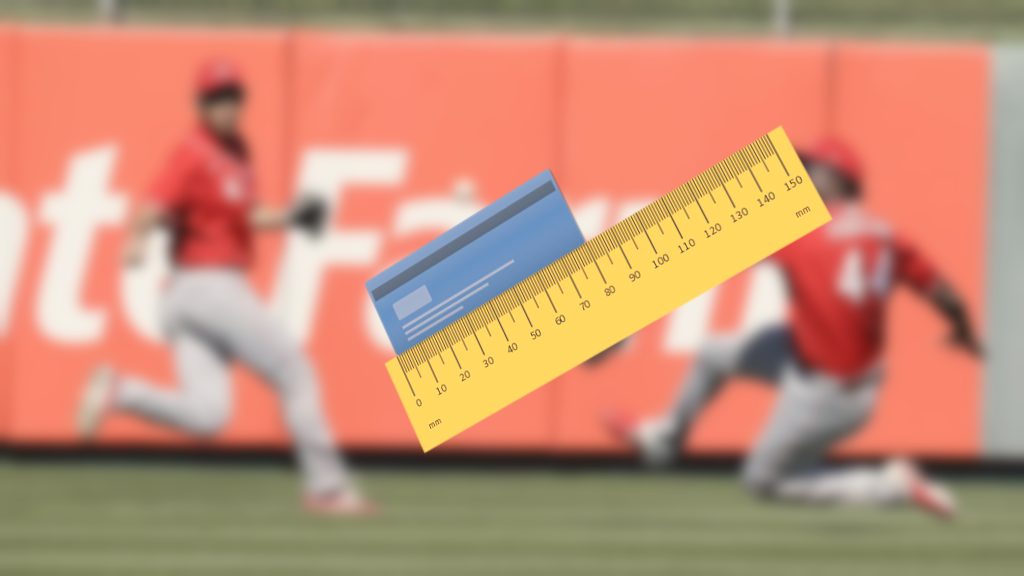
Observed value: 80 mm
